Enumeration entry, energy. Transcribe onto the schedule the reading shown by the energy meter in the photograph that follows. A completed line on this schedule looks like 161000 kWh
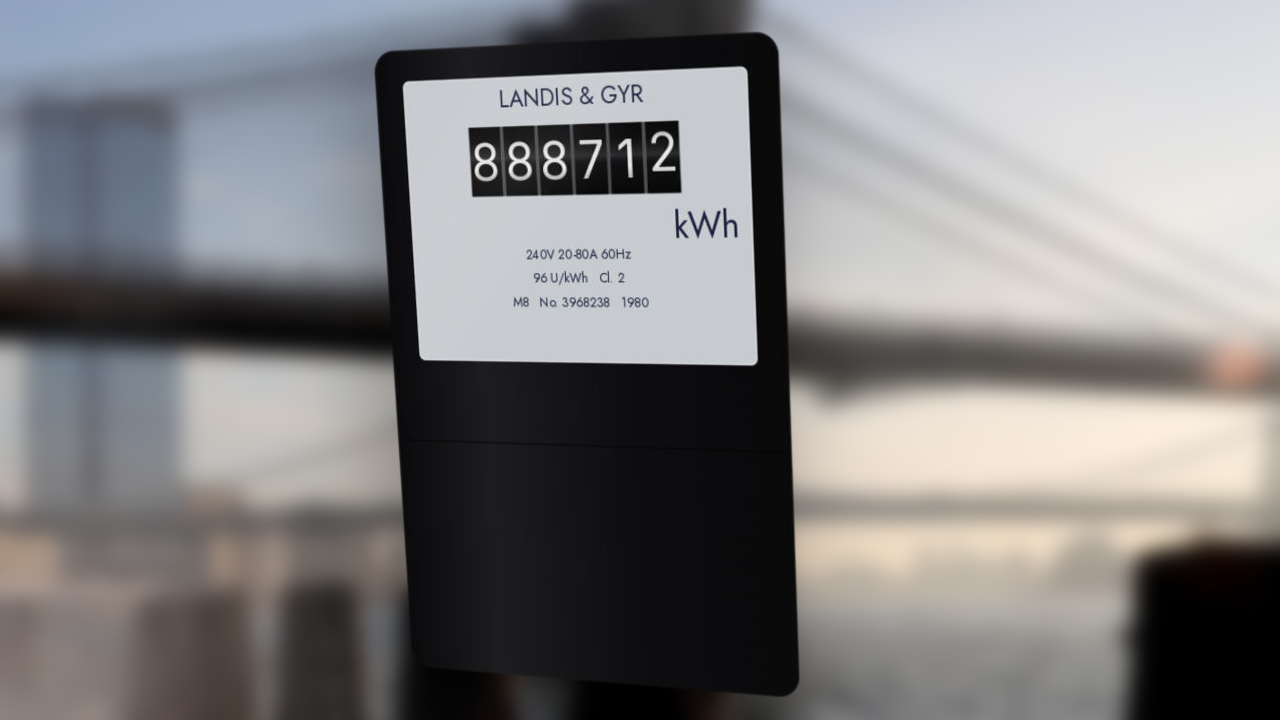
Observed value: 888712 kWh
